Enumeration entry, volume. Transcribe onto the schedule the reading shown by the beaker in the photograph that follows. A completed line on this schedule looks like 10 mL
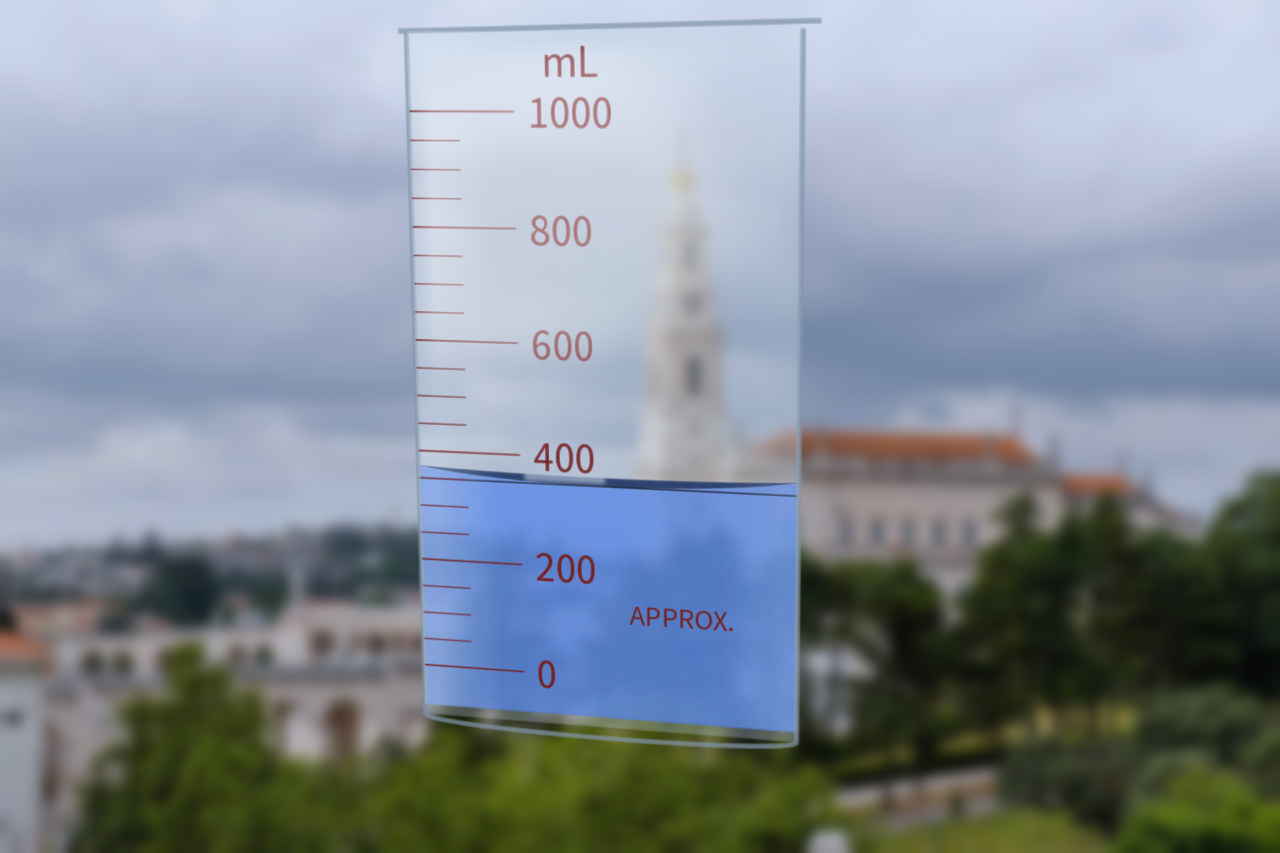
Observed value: 350 mL
